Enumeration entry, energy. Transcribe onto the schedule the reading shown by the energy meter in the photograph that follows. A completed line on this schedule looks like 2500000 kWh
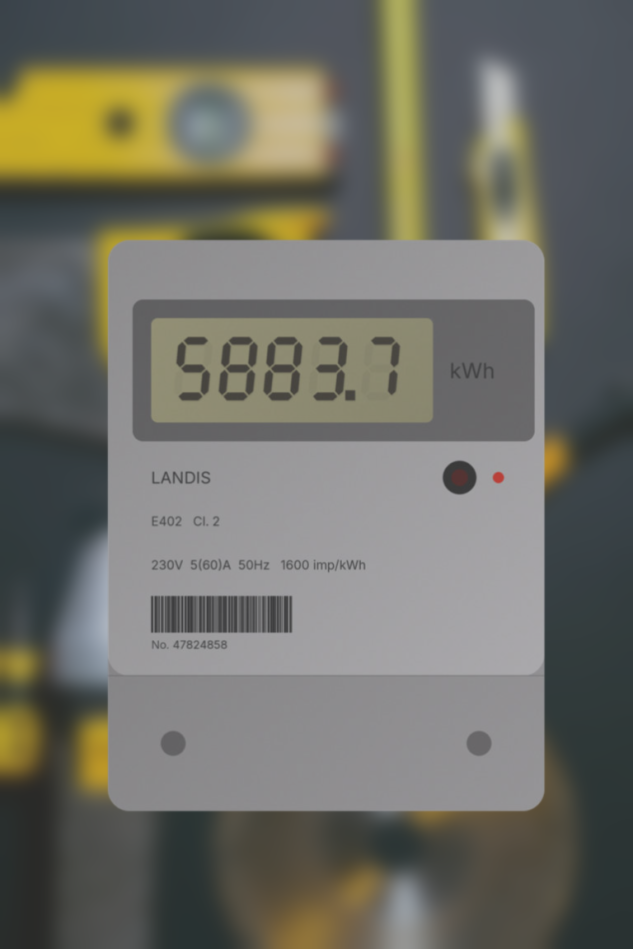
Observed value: 5883.7 kWh
